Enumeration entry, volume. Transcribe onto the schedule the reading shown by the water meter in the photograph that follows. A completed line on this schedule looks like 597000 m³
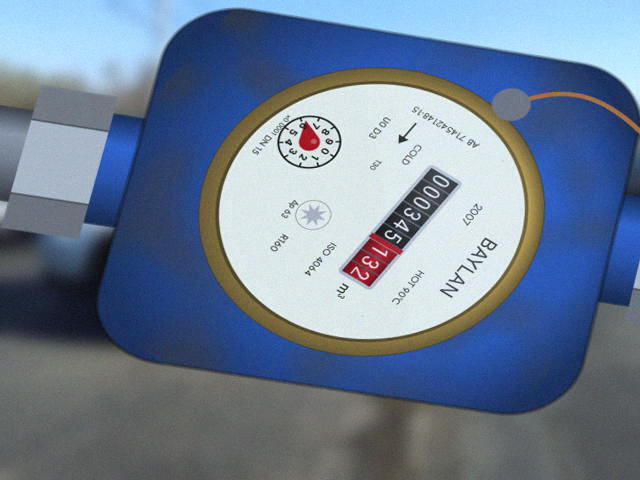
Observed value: 345.1326 m³
